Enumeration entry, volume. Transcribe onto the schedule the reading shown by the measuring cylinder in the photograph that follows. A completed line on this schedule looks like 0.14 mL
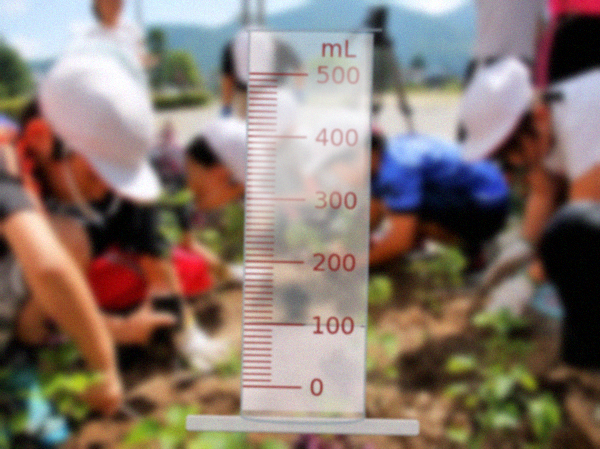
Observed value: 100 mL
